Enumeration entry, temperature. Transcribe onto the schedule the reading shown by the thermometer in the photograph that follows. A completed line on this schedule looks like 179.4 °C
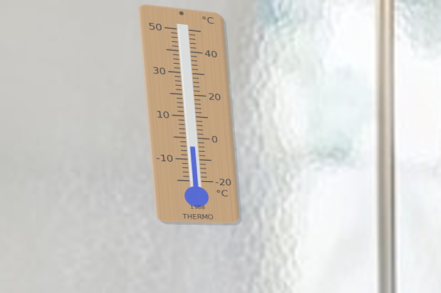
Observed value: -4 °C
